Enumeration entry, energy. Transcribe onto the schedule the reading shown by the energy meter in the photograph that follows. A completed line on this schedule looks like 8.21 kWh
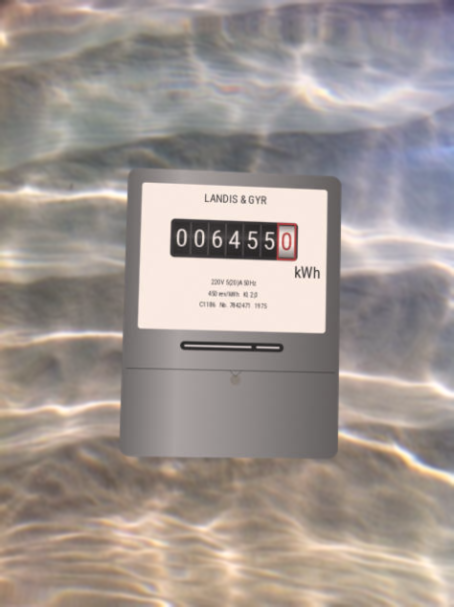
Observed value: 6455.0 kWh
